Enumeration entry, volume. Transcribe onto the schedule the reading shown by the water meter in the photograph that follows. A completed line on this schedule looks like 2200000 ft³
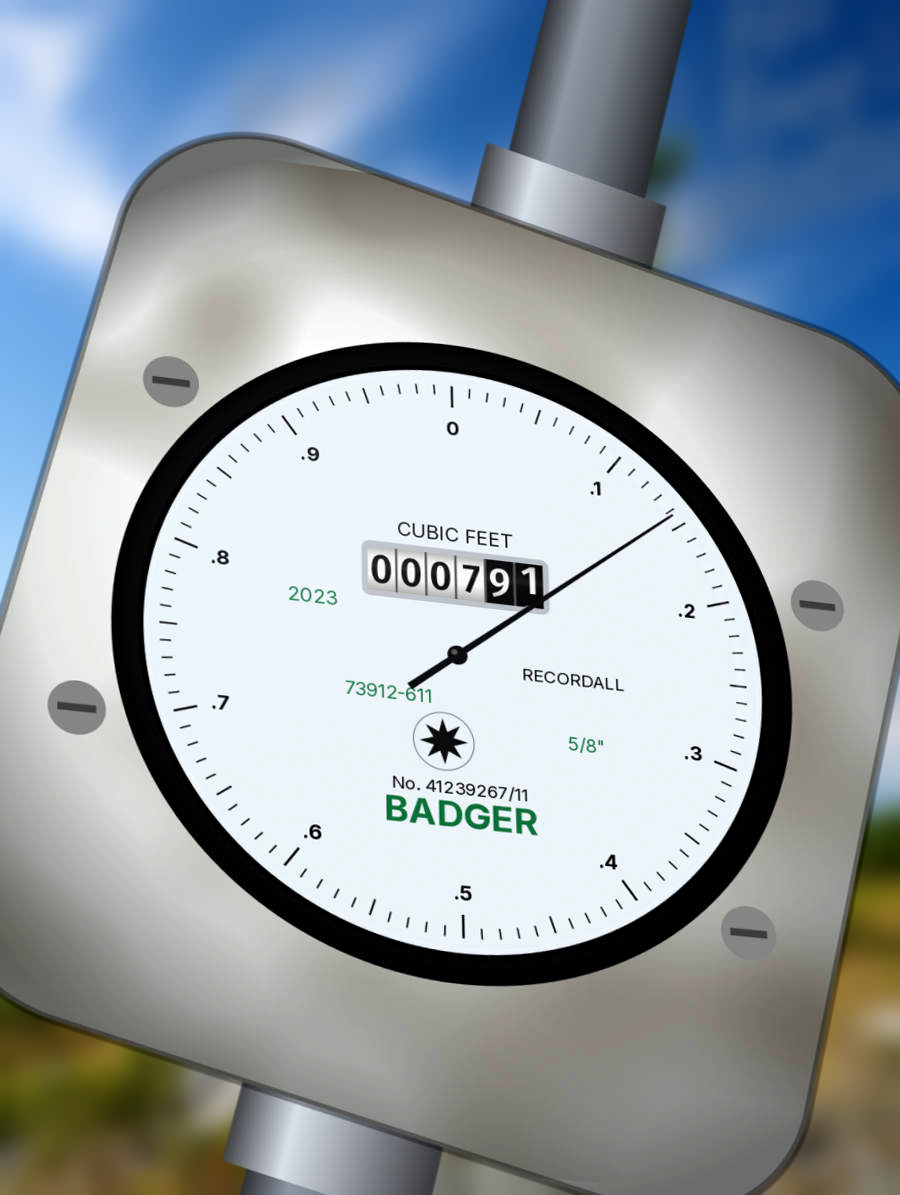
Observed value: 791.14 ft³
